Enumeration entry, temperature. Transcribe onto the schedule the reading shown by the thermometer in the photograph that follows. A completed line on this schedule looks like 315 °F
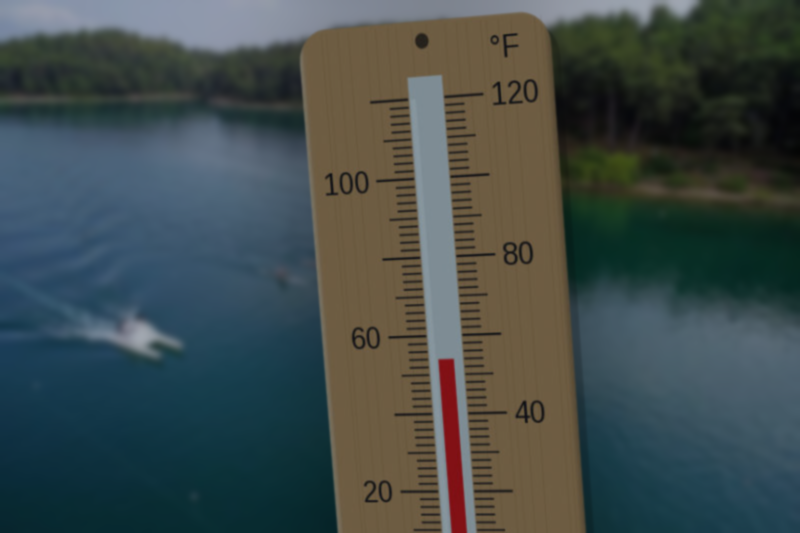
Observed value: 54 °F
